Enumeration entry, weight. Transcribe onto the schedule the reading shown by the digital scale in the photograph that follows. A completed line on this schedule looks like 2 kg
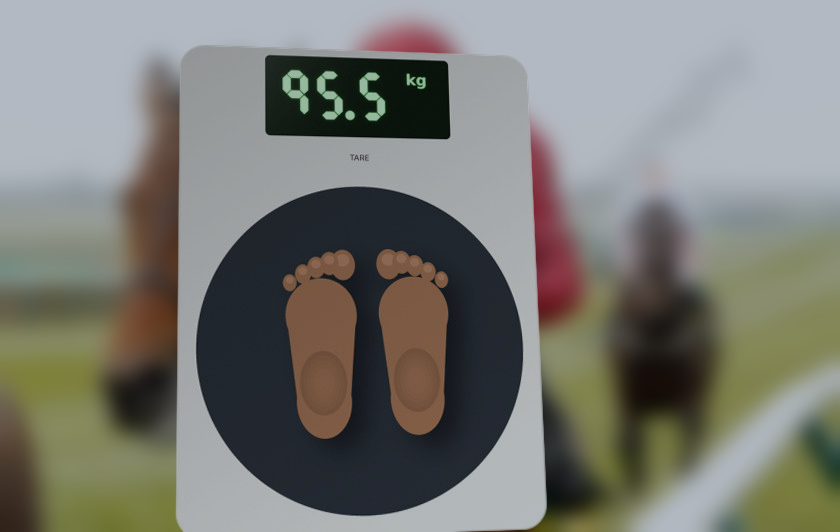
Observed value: 95.5 kg
